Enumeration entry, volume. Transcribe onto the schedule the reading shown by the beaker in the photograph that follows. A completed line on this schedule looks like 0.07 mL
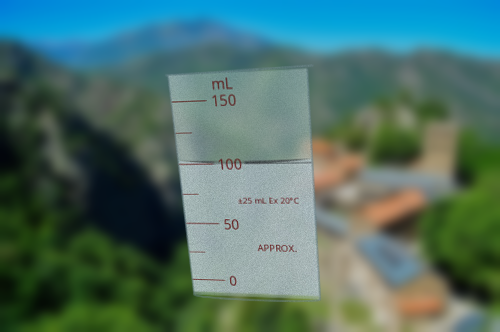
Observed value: 100 mL
